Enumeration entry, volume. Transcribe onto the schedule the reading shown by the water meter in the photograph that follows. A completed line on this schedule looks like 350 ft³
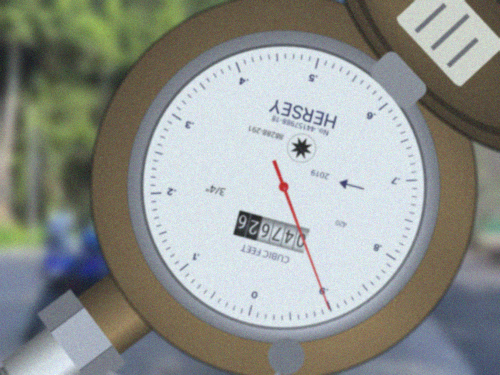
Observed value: 47625.90 ft³
